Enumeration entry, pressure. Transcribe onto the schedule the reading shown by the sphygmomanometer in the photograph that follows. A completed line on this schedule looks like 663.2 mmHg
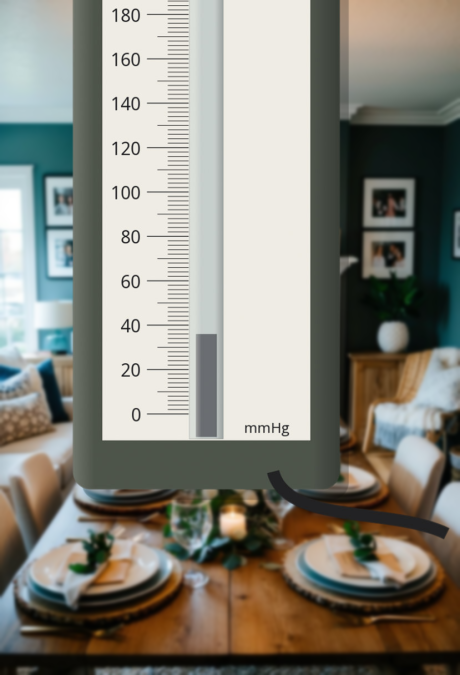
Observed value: 36 mmHg
